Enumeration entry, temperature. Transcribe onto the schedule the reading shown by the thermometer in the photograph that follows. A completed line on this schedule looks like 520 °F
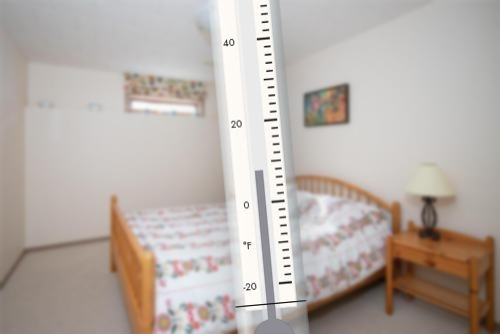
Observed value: 8 °F
